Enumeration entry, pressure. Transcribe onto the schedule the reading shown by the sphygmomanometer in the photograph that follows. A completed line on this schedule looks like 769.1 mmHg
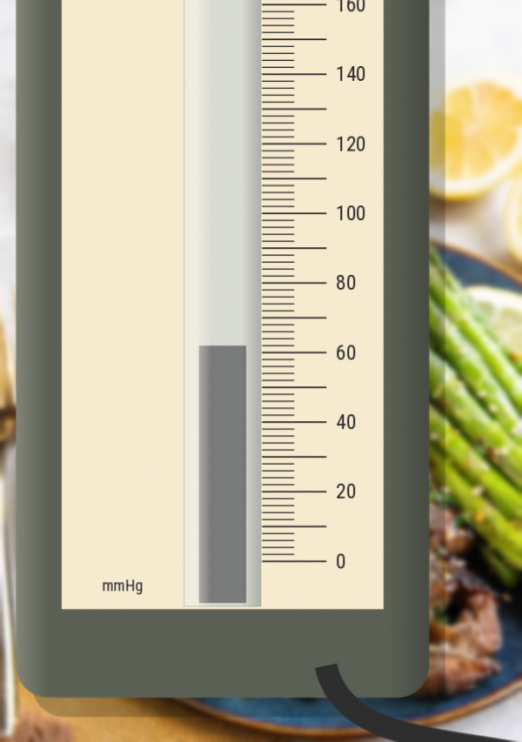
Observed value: 62 mmHg
